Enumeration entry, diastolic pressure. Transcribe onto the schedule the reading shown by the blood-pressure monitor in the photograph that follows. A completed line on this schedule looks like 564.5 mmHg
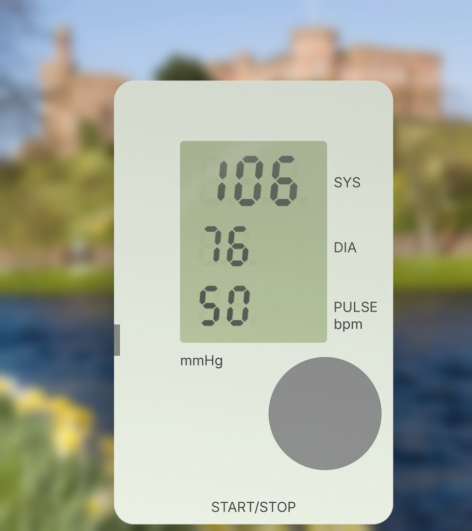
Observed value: 76 mmHg
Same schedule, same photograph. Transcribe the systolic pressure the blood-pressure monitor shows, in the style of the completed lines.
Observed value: 106 mmHg
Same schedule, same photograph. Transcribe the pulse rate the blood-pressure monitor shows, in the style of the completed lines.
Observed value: 50 bpm
